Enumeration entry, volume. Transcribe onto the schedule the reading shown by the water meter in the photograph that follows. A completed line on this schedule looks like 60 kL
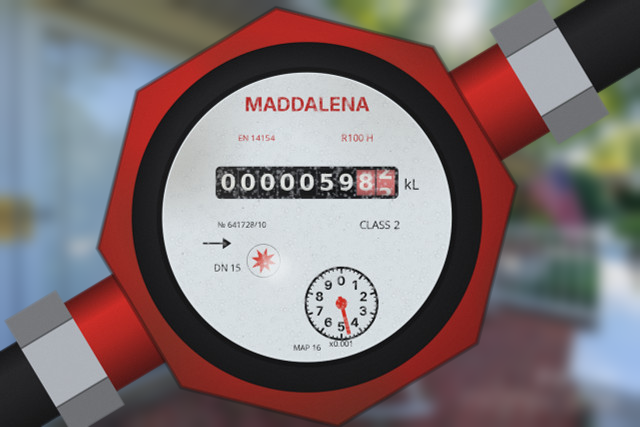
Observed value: 59.824 kL
